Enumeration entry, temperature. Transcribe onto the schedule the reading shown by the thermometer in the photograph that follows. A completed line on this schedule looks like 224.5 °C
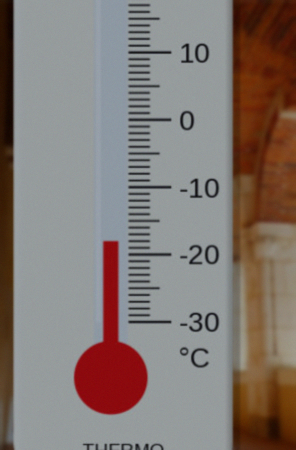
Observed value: -18 °C
